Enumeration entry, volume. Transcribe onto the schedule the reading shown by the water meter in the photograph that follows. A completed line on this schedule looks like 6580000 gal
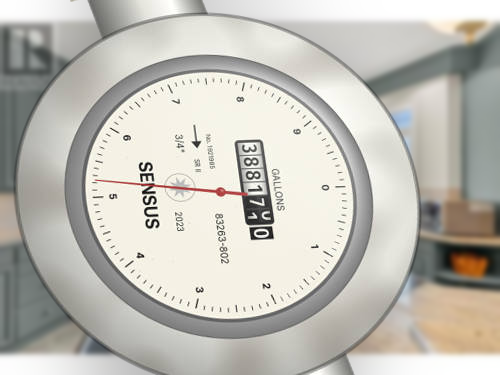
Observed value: 3881705.2 gal
